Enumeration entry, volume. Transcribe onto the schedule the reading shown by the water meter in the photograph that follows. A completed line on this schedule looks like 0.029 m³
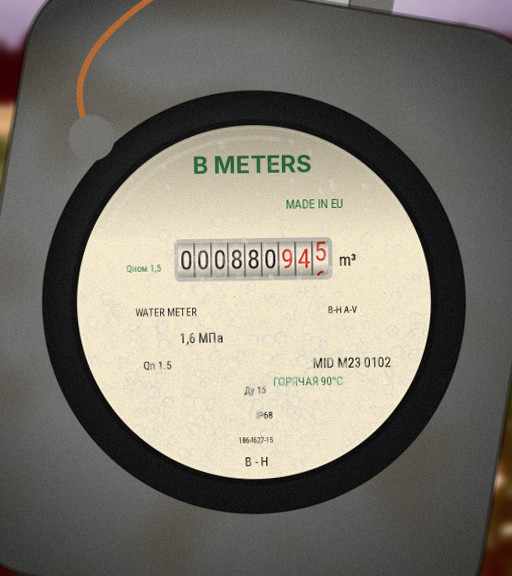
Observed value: 880.945 m³
